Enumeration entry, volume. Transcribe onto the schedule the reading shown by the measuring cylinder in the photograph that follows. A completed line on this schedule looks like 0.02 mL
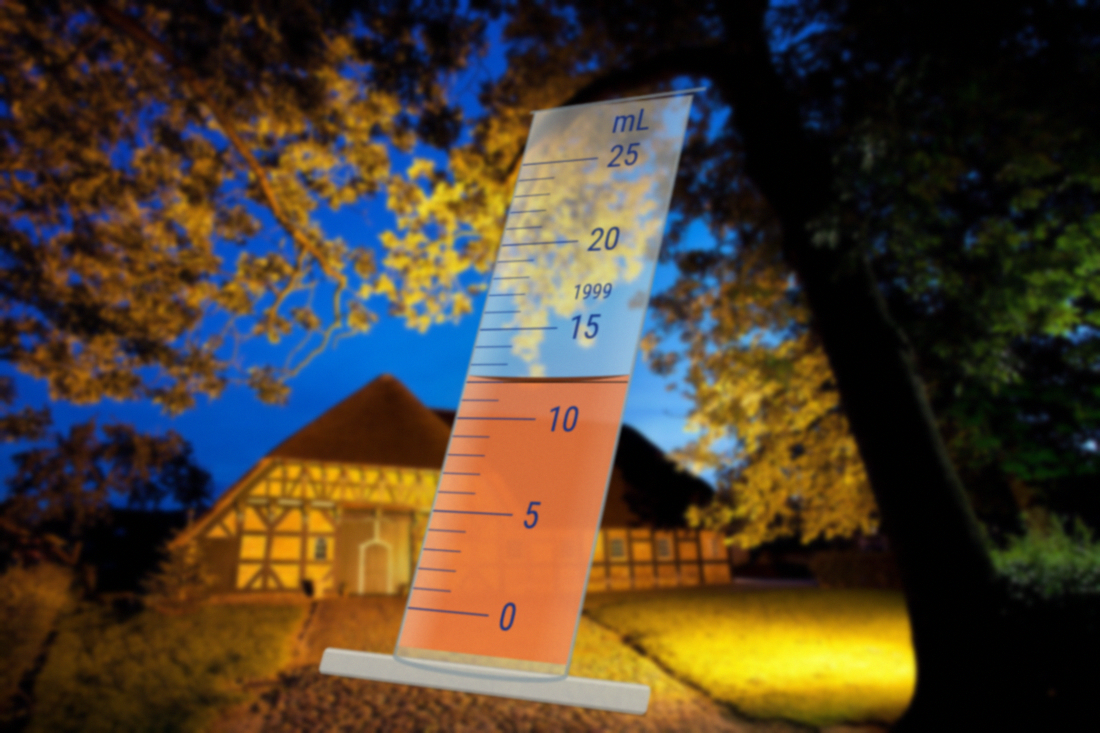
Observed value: 12 mL
